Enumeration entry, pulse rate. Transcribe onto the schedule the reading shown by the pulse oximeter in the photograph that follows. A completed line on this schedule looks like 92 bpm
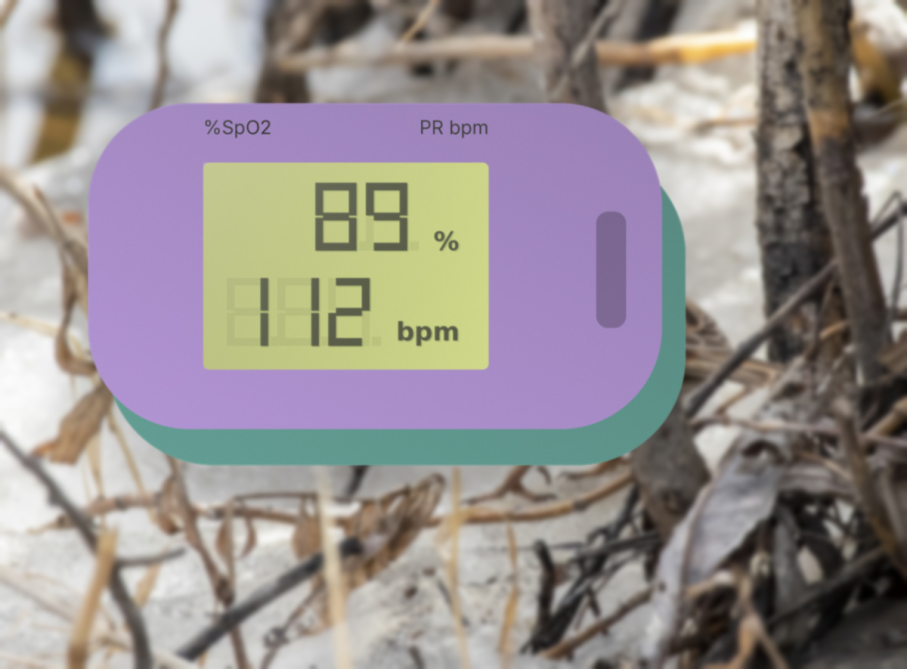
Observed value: 112 bpm
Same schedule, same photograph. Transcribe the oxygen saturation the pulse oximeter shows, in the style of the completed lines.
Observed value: 89 %
